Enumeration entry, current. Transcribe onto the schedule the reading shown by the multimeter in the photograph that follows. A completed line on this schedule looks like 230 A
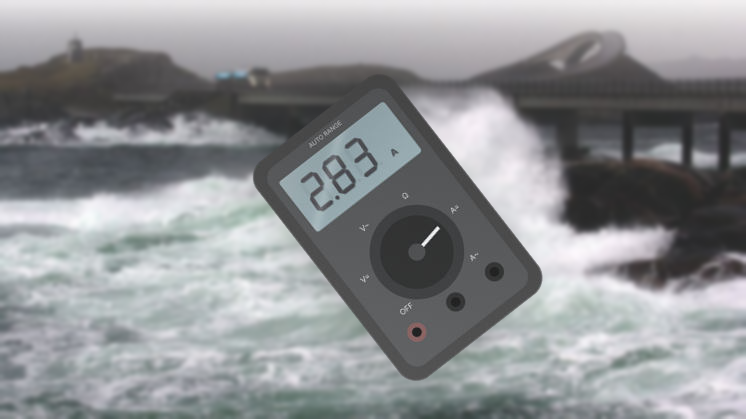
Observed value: 2.83 A
